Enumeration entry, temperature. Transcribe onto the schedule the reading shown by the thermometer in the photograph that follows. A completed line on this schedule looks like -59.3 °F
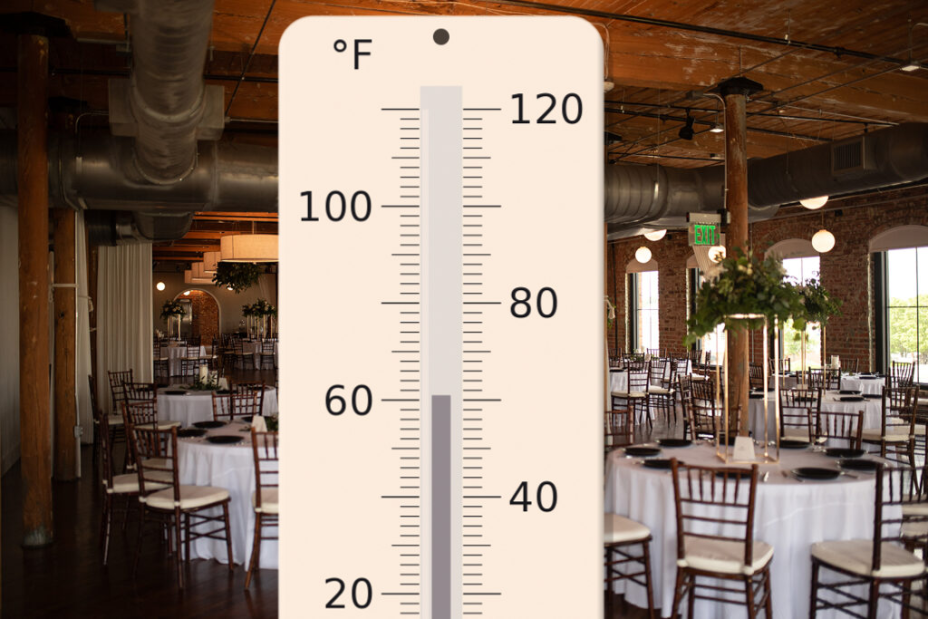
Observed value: 61 °F
